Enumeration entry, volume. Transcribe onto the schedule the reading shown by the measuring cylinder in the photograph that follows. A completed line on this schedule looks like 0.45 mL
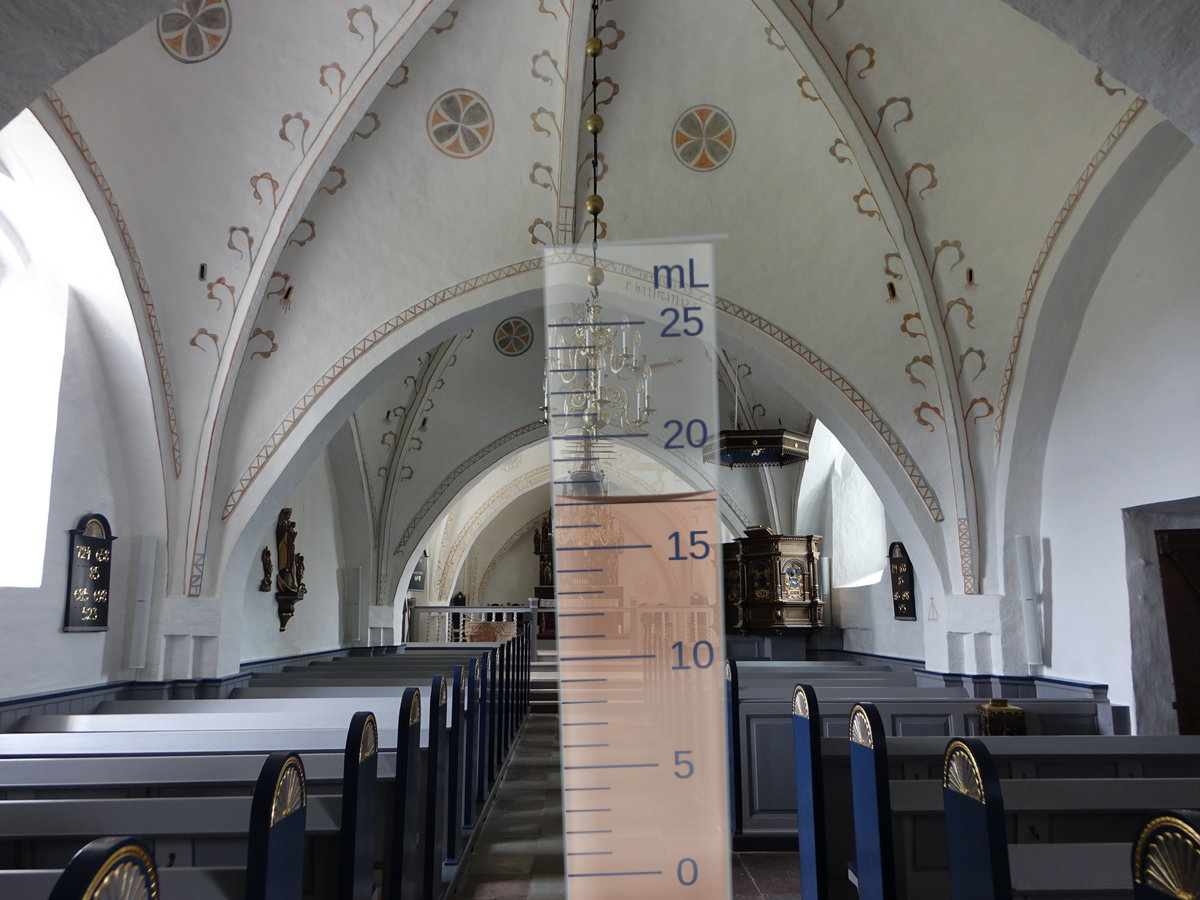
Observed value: 17 mL
